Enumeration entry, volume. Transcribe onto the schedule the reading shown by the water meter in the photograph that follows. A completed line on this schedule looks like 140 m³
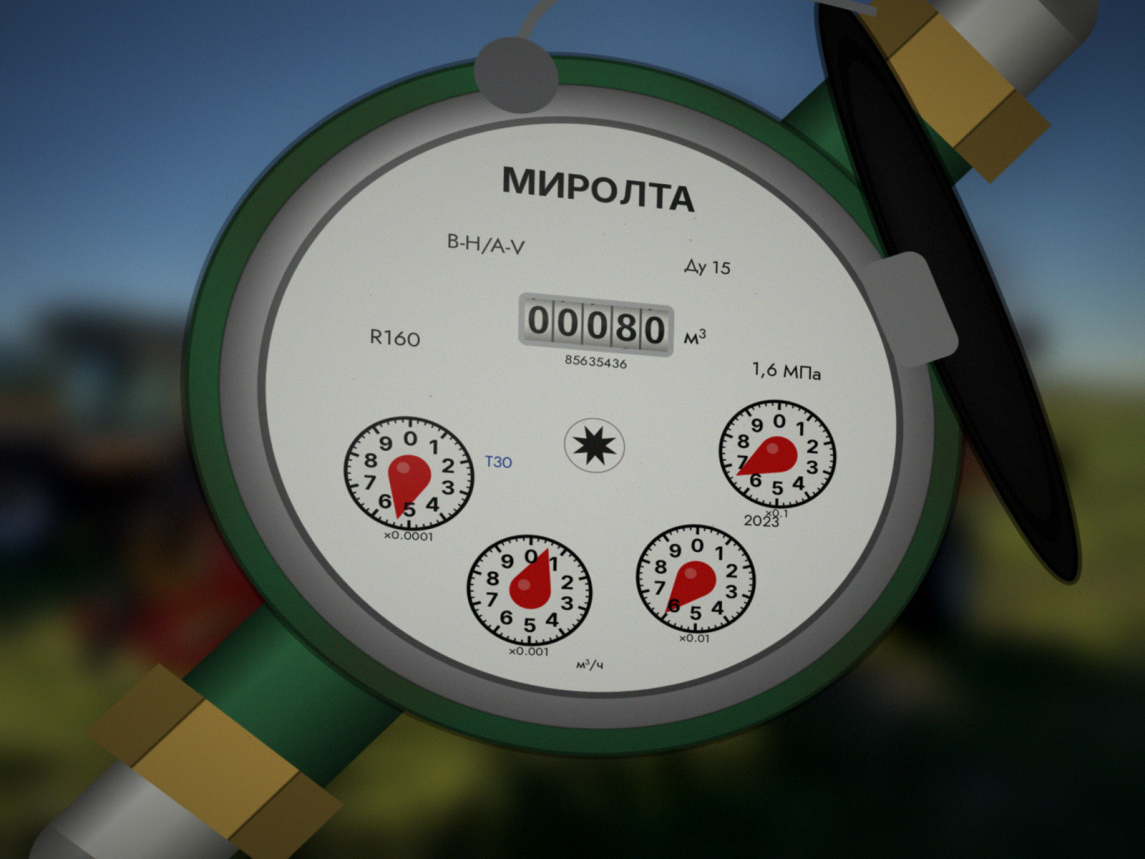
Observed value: 80.6605 m³
